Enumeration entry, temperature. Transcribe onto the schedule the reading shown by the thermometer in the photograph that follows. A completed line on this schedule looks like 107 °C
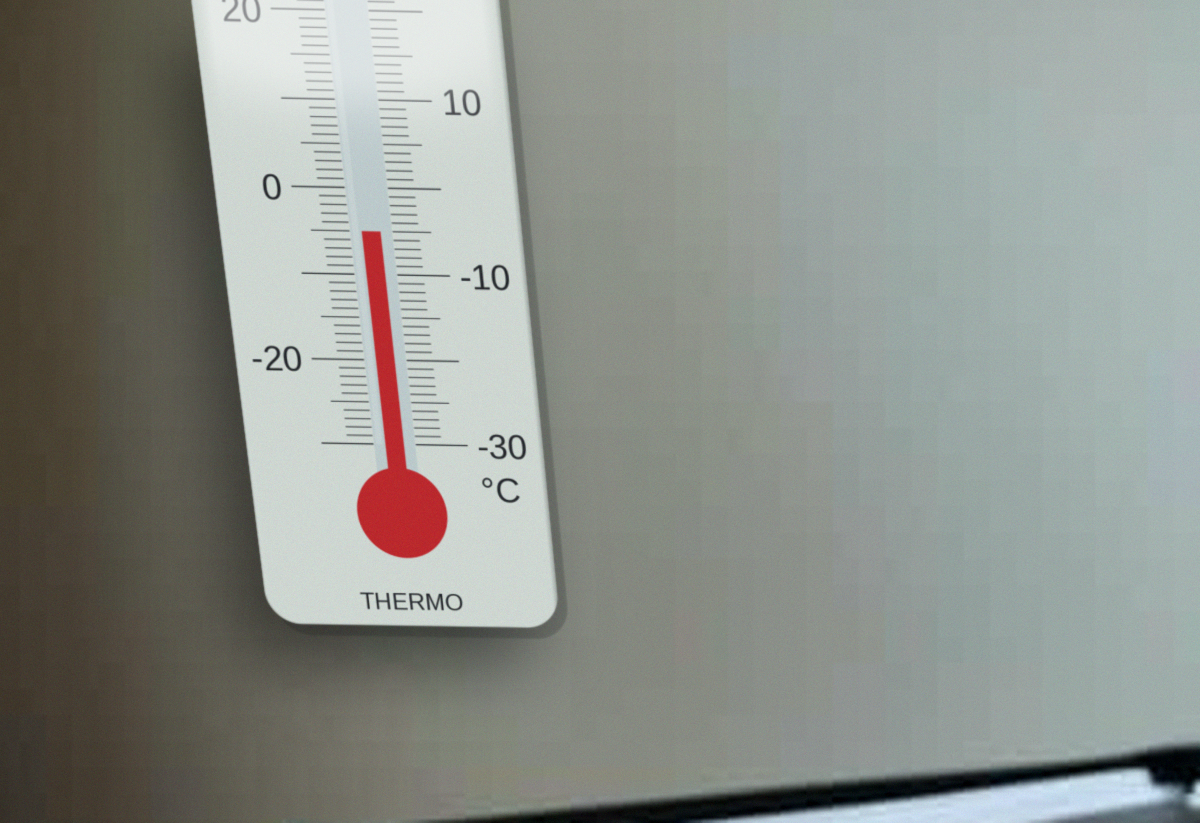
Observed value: -5 °C
